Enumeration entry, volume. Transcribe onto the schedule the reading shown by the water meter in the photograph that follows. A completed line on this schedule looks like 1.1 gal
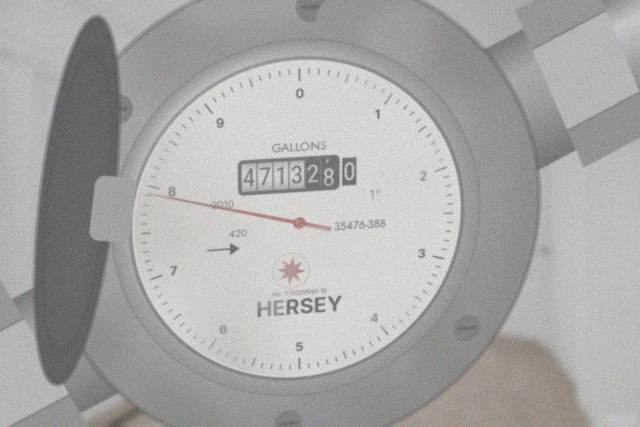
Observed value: 4713277.9 gal
